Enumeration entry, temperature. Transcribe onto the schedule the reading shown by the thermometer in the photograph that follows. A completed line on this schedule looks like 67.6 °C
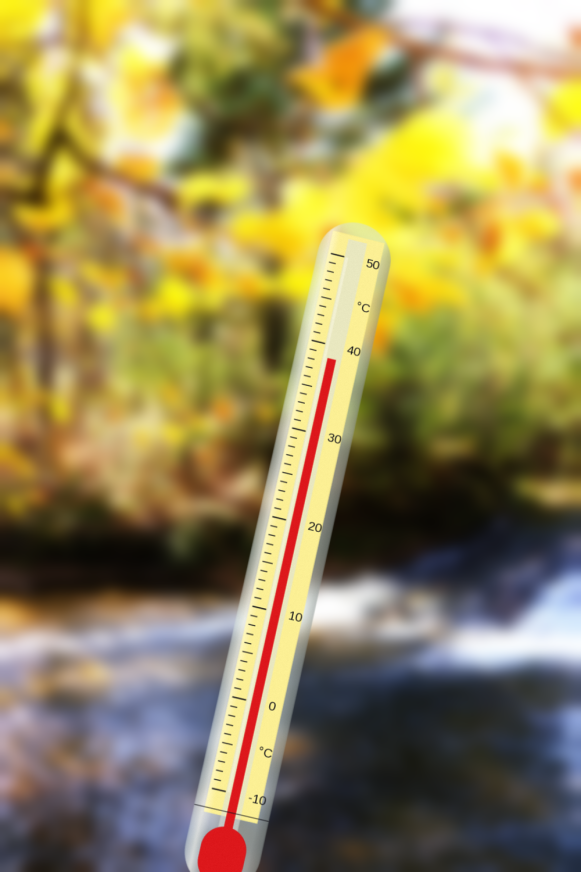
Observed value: 38.5 °C
